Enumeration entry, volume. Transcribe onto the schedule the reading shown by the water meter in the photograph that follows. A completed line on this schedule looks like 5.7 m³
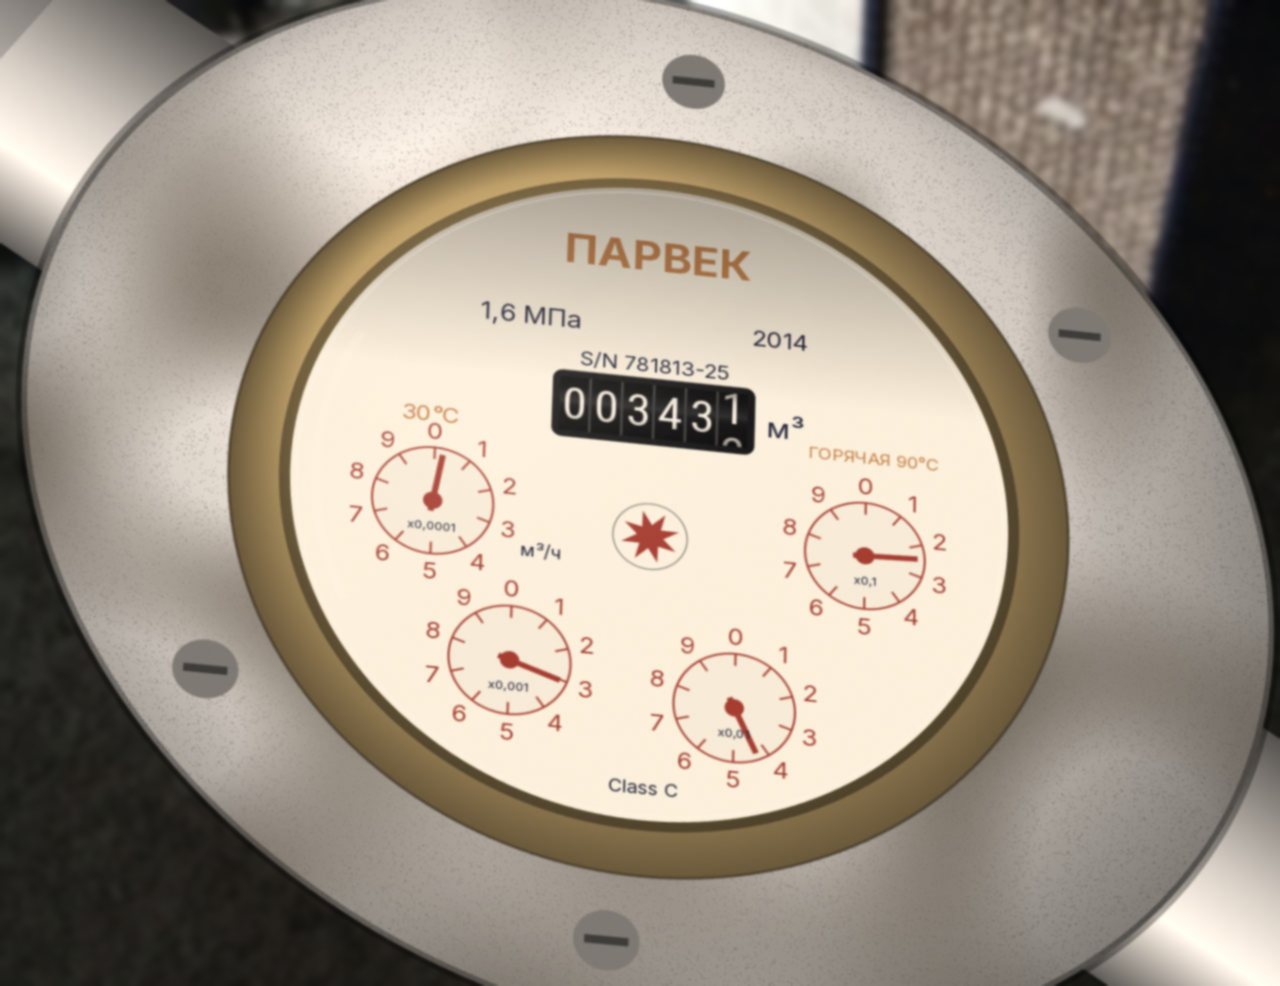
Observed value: 3431.2430 m³
